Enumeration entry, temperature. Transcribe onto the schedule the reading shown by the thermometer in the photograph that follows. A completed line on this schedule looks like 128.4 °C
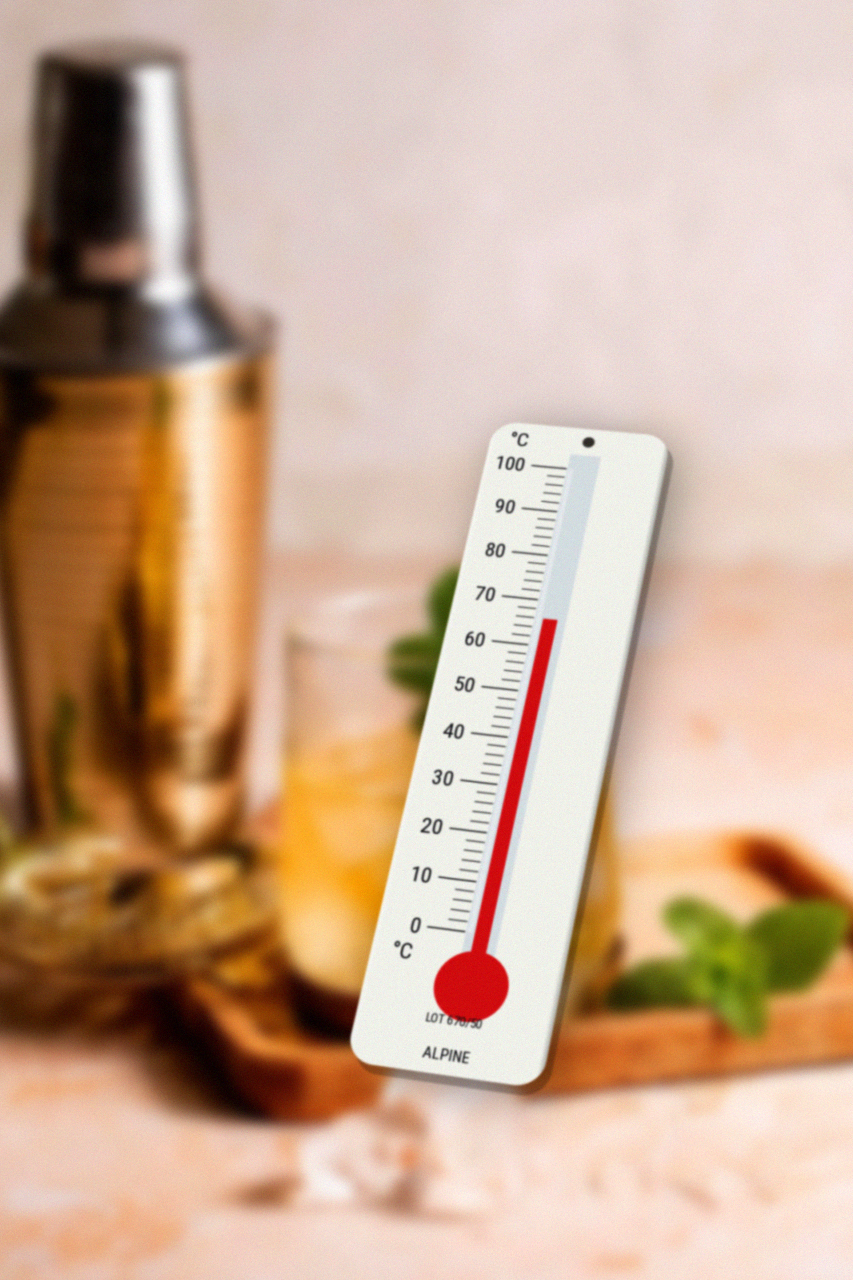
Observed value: 66 °C
